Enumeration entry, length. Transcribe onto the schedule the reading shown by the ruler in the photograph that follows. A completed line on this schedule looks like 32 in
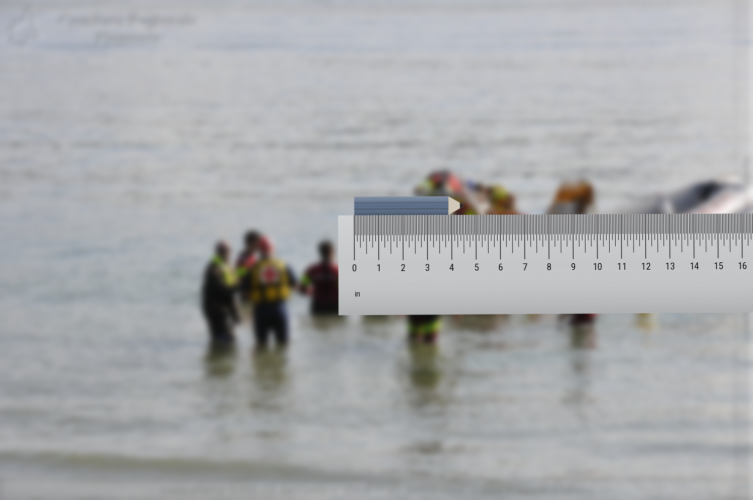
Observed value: 4.5 in
